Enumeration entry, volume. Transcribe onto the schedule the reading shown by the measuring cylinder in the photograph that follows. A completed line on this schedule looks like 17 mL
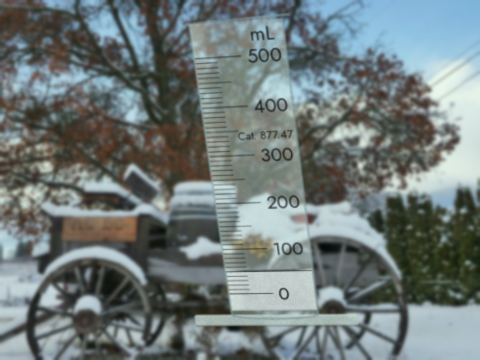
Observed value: 50 mL
